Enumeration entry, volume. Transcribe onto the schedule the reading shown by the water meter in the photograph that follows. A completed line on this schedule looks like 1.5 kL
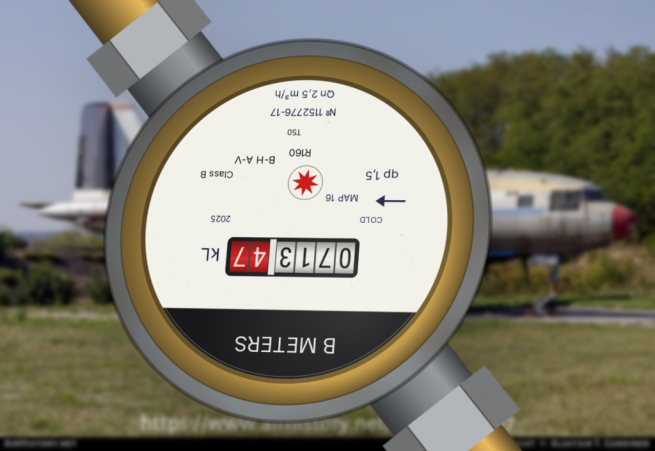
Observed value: 713.47 kL
